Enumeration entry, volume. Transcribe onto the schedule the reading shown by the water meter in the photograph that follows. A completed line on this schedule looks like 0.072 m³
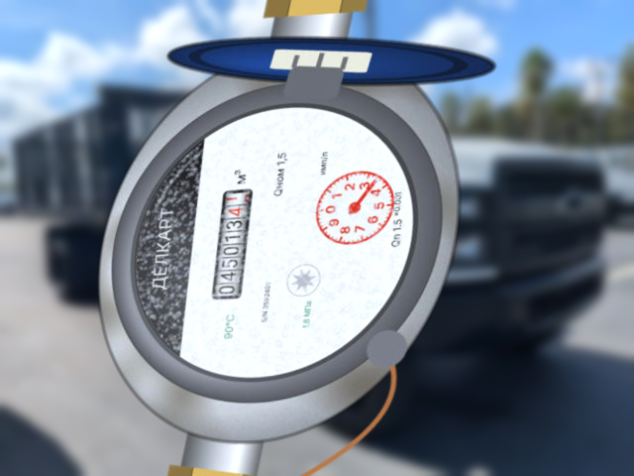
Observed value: 45013.413 m³
